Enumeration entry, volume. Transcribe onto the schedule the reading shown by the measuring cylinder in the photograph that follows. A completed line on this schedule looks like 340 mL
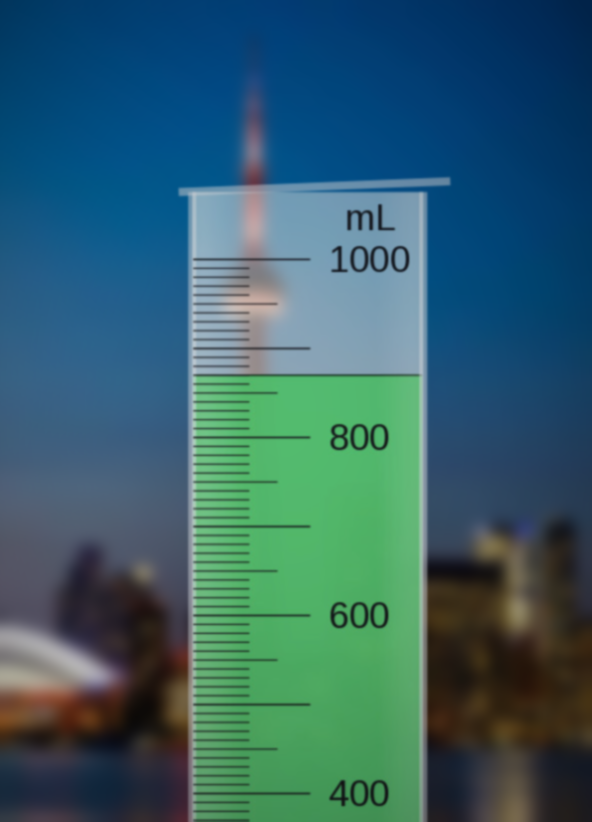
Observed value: 870 mL
